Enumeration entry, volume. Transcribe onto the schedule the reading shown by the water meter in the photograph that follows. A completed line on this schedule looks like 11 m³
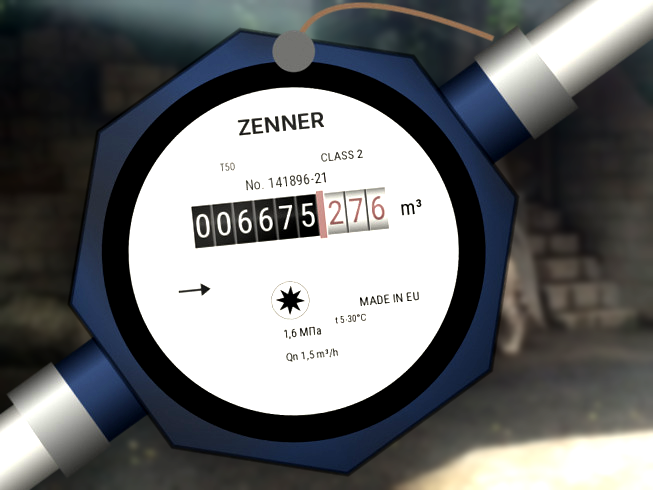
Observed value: 6675.276 m³
